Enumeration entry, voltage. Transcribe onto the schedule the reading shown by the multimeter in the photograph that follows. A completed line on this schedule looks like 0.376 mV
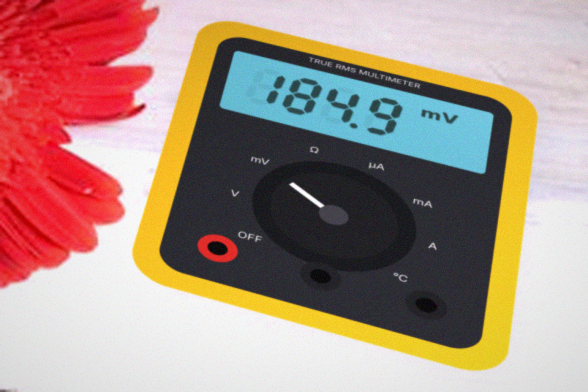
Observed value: 184.9 mV
